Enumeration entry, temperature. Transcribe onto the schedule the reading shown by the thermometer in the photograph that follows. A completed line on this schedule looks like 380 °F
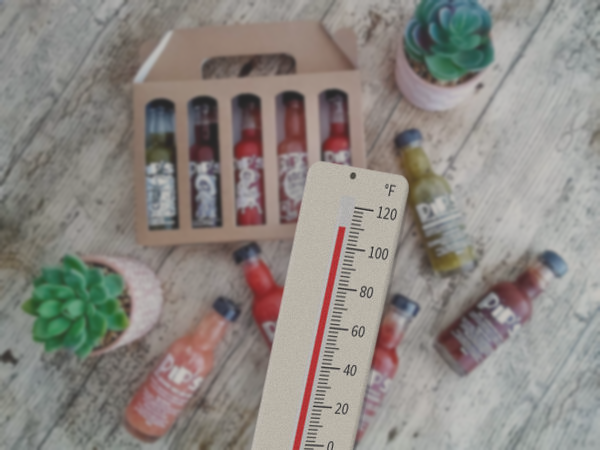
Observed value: 110 °F
